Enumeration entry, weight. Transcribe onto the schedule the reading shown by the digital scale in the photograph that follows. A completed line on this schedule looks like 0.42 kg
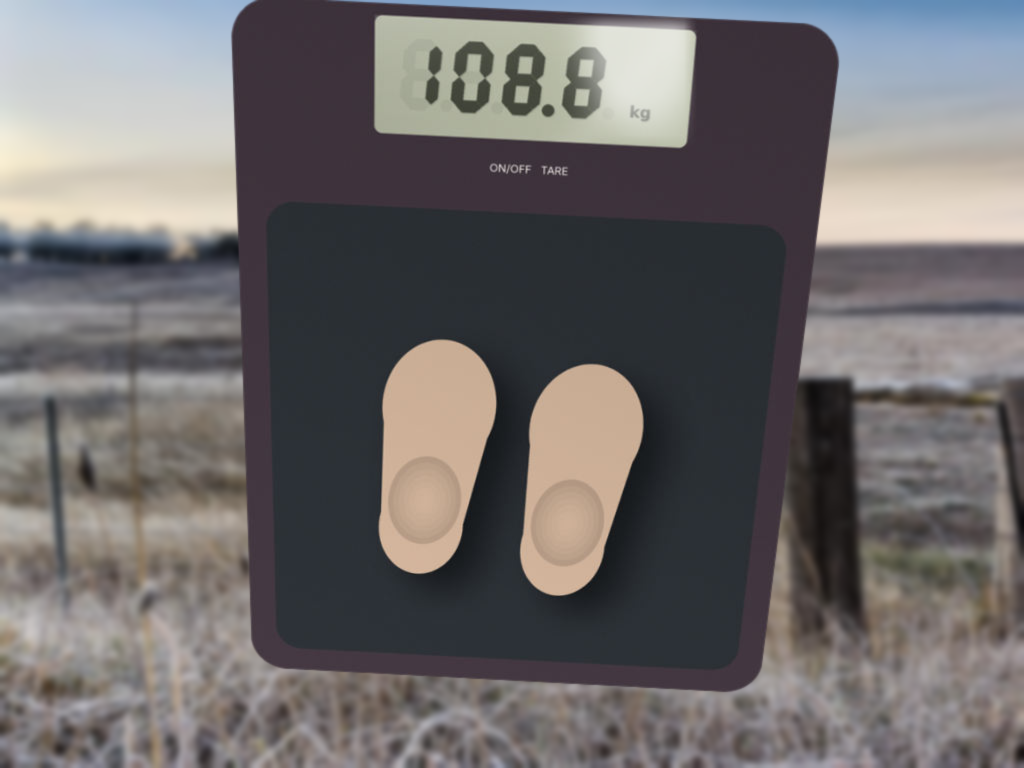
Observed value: 108.8 kg
